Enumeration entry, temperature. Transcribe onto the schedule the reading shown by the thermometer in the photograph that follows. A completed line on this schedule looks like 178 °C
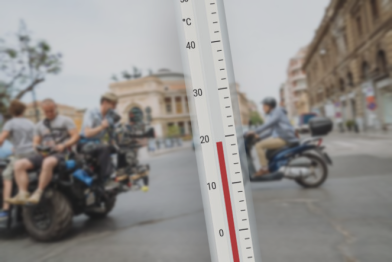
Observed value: 19 °C
